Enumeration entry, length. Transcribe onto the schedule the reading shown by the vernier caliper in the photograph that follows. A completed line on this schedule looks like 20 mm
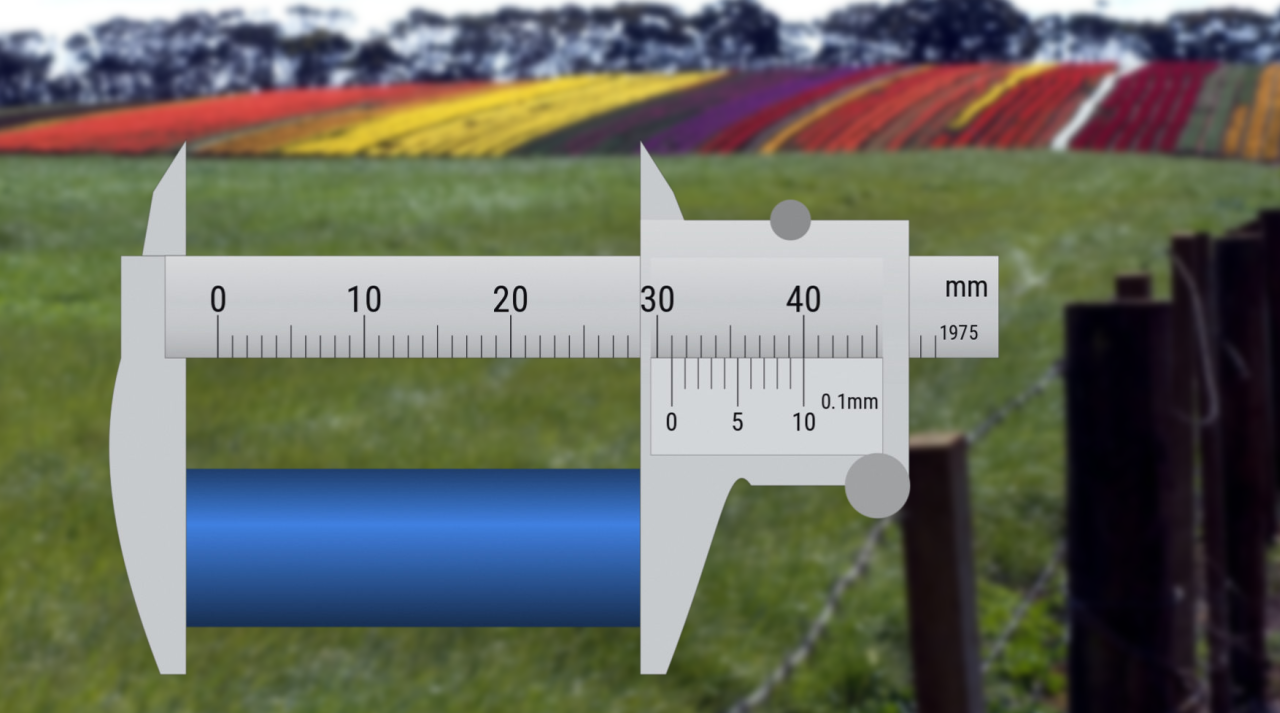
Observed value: 31.0 mm
